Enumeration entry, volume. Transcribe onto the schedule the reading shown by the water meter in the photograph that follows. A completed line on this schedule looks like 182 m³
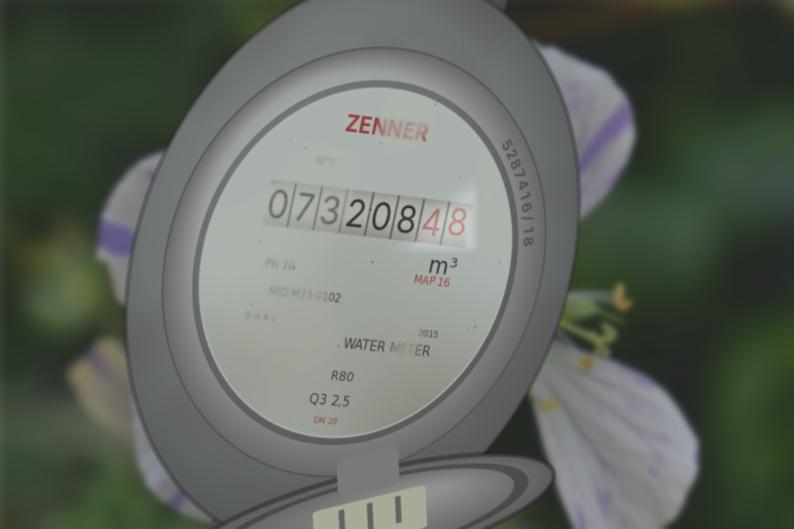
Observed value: 73208.48 m³
